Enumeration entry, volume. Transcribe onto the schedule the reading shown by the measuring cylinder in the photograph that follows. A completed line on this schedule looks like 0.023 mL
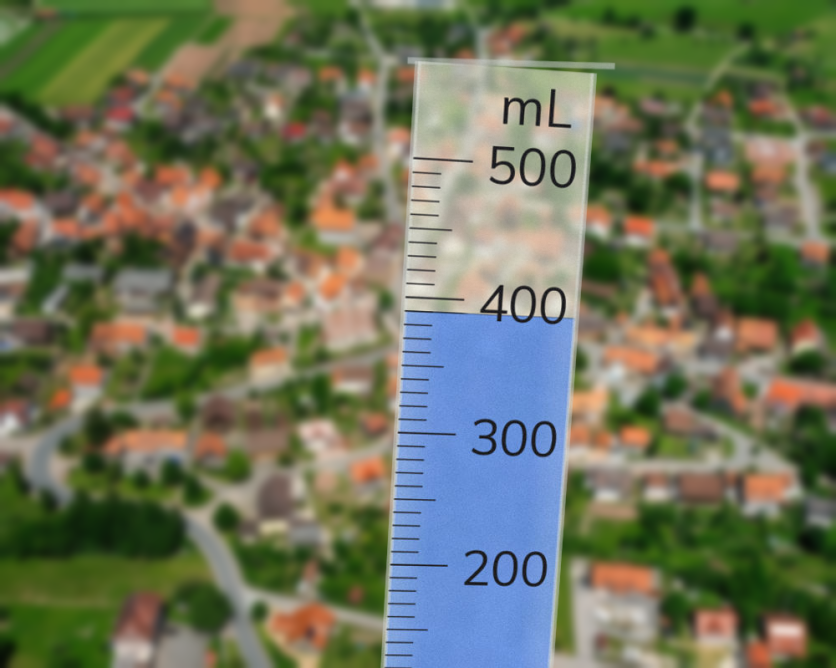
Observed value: 390 mL
